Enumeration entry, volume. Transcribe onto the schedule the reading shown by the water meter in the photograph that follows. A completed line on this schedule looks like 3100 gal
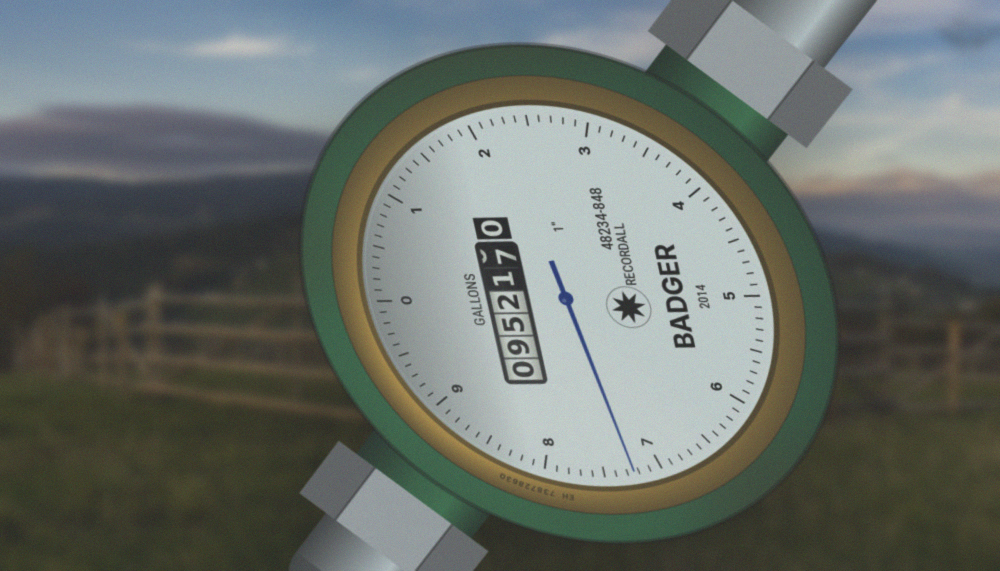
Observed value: 952167.2 gal
